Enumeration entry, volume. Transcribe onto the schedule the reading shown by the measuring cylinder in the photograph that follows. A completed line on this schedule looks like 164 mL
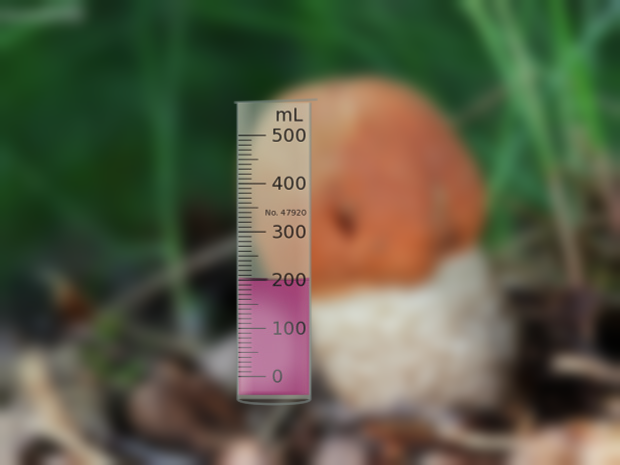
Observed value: 200 mL
